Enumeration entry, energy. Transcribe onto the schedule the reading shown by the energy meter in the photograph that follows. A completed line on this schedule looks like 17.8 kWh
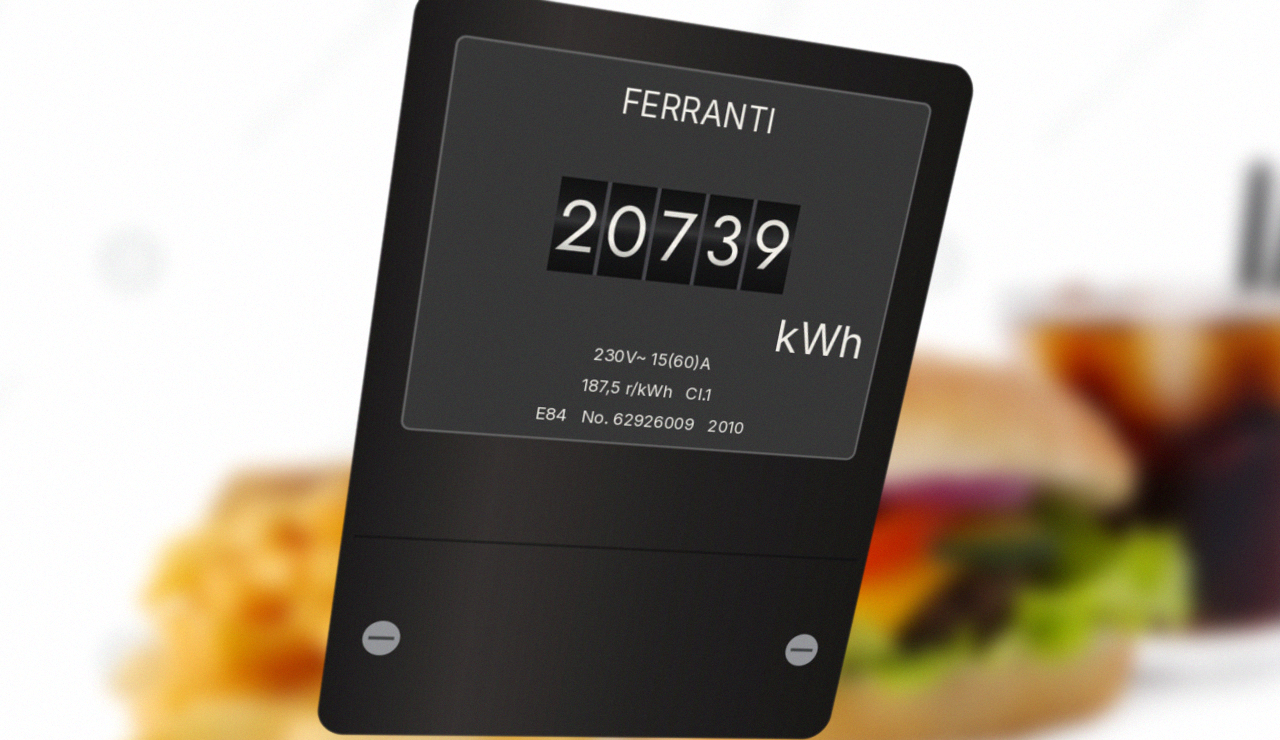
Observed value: 20739 kWh
